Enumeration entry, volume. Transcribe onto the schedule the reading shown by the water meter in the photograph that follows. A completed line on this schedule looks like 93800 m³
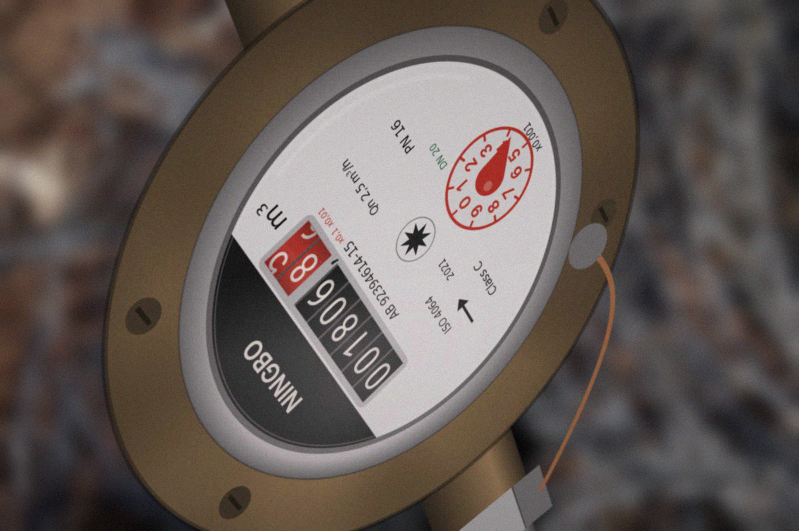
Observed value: 1806.854 m³
